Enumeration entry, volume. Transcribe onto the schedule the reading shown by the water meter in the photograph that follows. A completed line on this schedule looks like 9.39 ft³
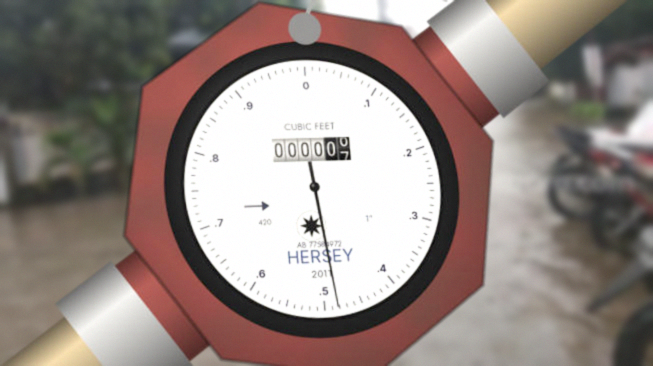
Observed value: 6.48 ft³
